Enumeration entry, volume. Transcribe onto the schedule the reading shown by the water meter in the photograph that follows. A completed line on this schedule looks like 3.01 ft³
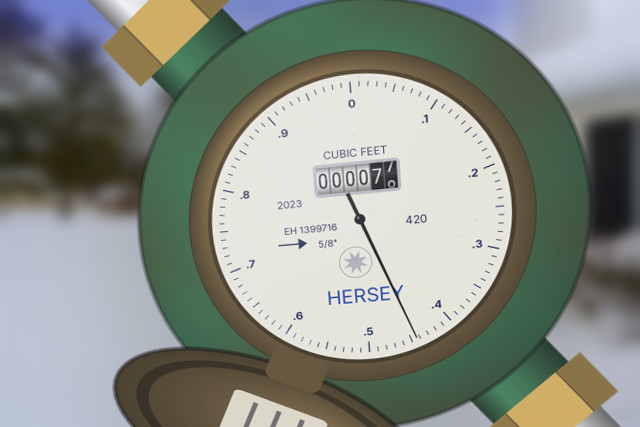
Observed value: 77.44 ft³
